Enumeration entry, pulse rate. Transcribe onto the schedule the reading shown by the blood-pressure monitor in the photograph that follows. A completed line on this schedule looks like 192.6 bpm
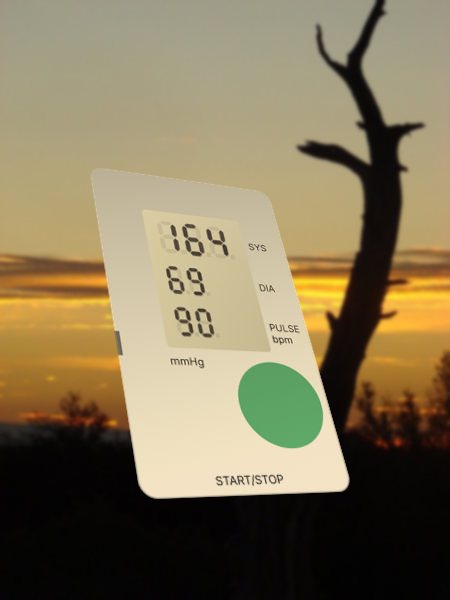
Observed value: 90 bpm
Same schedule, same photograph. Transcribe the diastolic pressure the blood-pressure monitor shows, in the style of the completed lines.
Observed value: 69 mmHg
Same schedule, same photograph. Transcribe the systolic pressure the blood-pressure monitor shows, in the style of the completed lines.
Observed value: 164 mmHg
